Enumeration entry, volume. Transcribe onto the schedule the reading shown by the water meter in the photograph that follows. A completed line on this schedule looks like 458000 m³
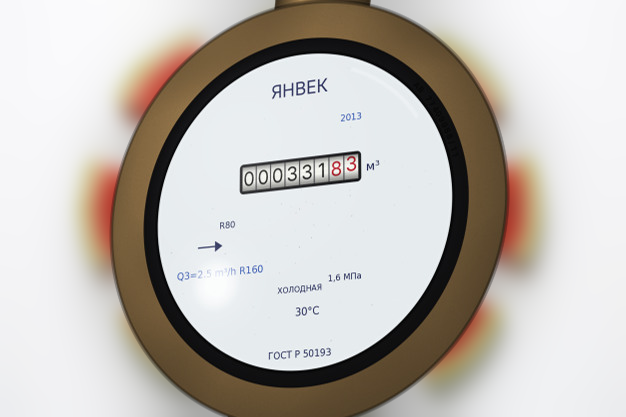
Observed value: 331.83 m³
